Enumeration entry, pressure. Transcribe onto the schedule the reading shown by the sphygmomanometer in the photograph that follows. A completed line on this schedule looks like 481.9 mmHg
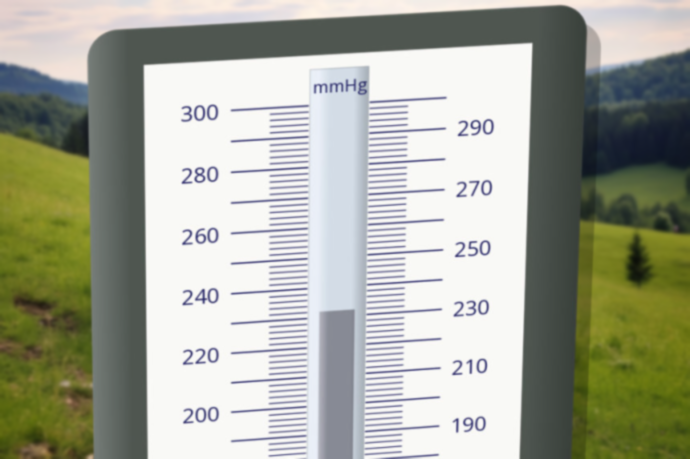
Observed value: 232 mmHg
